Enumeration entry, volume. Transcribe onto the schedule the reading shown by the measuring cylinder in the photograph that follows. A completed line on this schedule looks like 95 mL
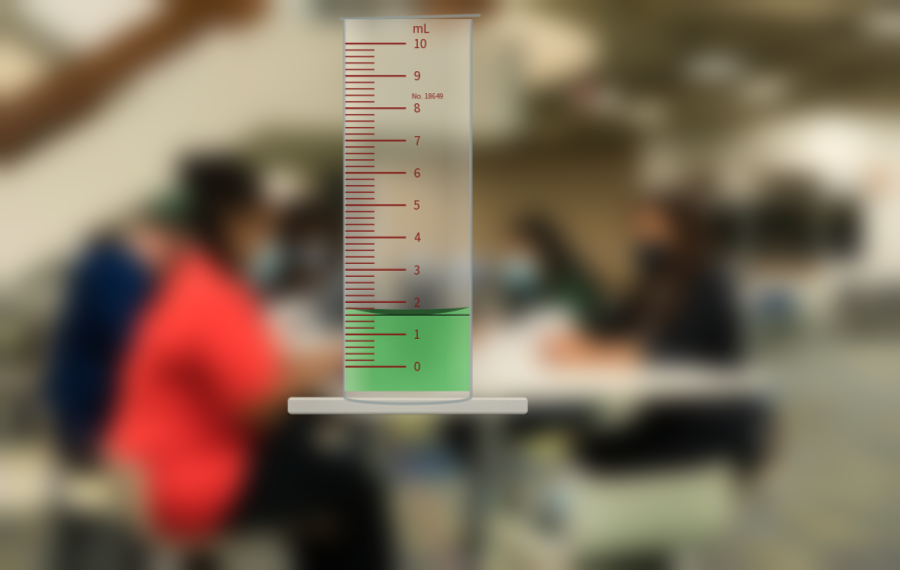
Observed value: 1.6 mL
